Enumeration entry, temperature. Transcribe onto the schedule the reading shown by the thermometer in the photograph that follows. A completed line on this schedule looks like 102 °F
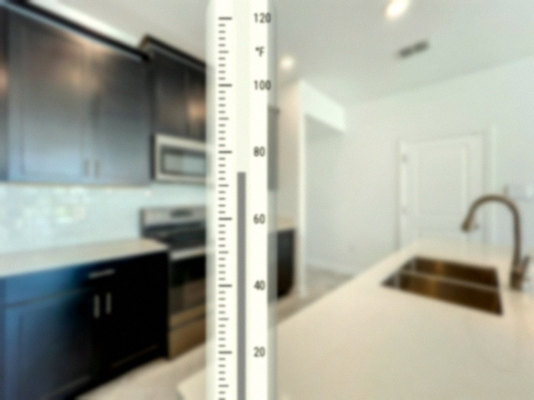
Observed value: 74 °F
